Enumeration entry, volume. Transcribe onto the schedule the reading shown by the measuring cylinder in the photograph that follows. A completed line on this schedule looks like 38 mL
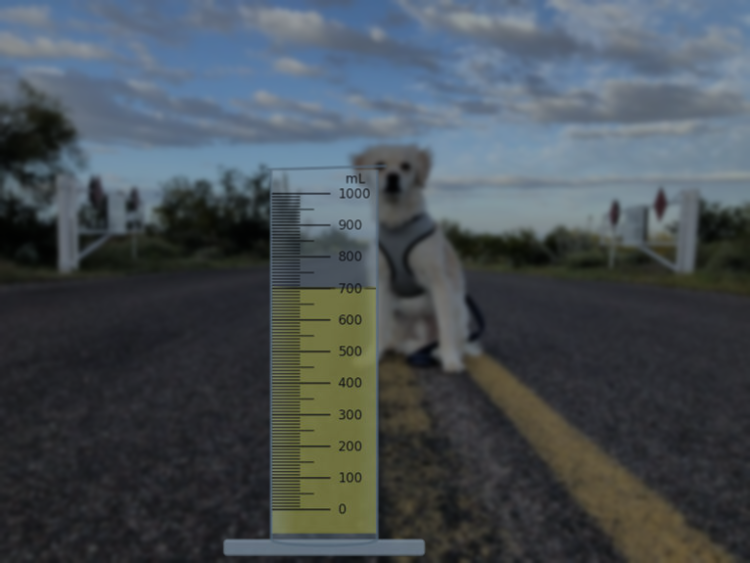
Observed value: 700 mL
